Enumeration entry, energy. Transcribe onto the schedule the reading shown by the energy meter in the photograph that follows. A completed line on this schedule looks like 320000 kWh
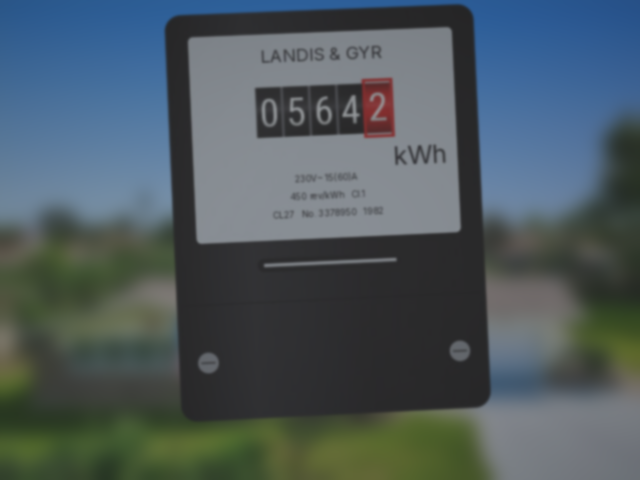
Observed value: 564.2 kWh
